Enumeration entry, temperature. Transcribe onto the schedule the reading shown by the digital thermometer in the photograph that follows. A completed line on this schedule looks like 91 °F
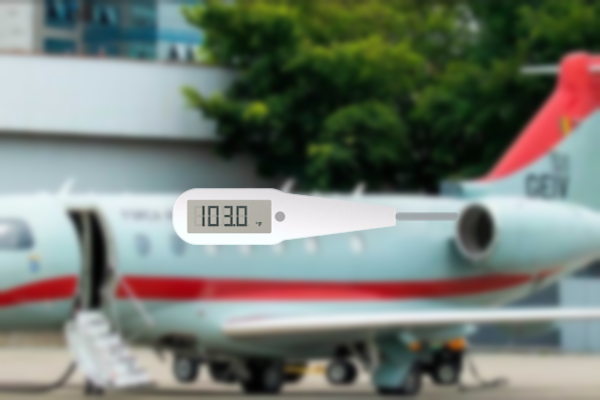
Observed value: 103.0 °F
